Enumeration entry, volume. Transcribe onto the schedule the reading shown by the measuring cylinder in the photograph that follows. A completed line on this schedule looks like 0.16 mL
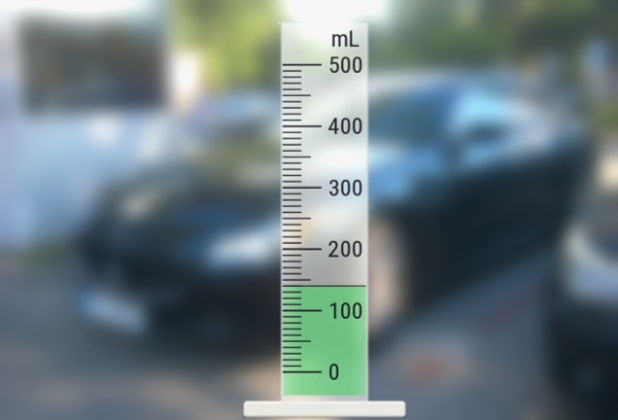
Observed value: 140 mL
